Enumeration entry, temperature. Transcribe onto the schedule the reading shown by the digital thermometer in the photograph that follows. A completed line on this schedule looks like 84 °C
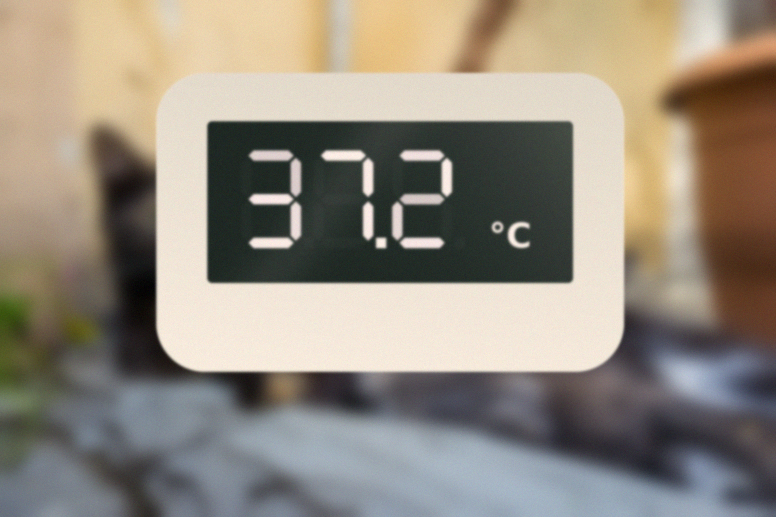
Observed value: 37.2 °C
